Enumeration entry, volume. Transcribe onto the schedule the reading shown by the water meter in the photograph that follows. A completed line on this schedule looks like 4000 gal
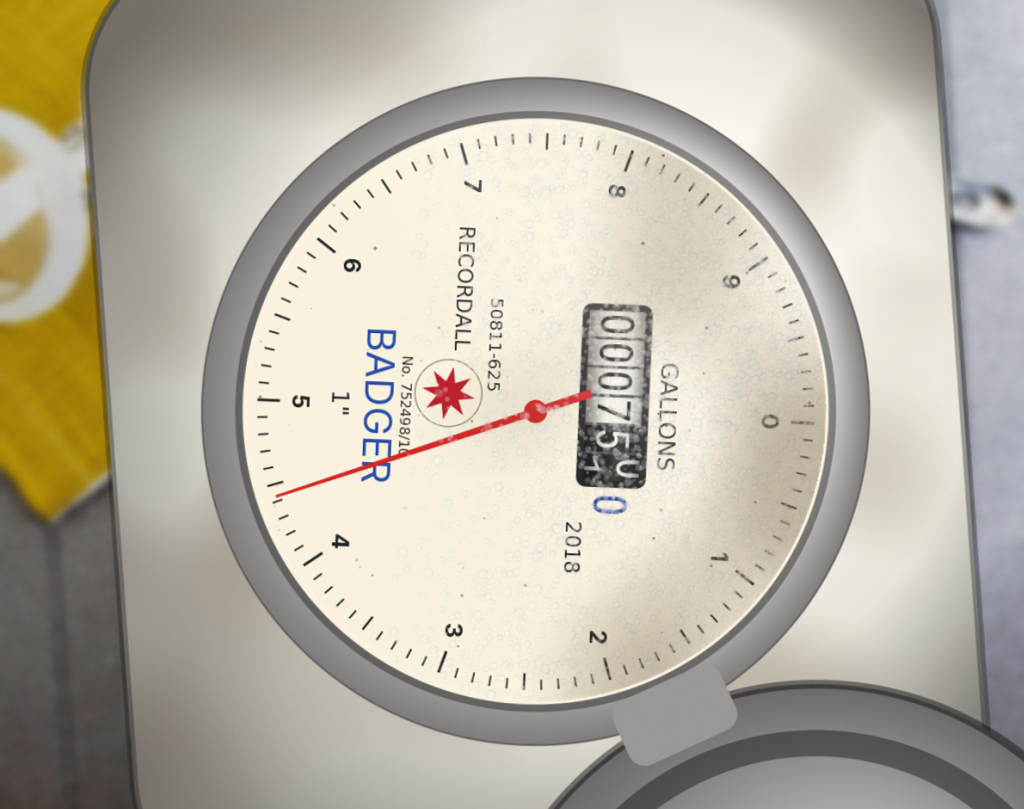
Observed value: 7504.4 gal
